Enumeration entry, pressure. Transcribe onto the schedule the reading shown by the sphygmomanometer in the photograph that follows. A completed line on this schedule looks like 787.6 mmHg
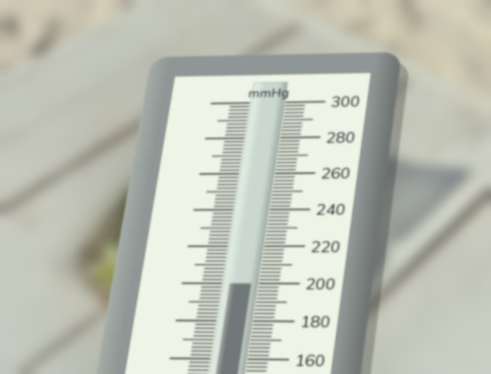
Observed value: 200 mmHg
